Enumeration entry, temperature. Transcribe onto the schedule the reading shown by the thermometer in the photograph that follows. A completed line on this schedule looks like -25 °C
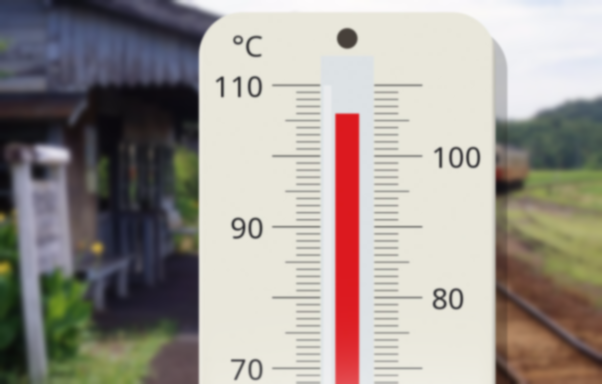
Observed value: 106 °C
